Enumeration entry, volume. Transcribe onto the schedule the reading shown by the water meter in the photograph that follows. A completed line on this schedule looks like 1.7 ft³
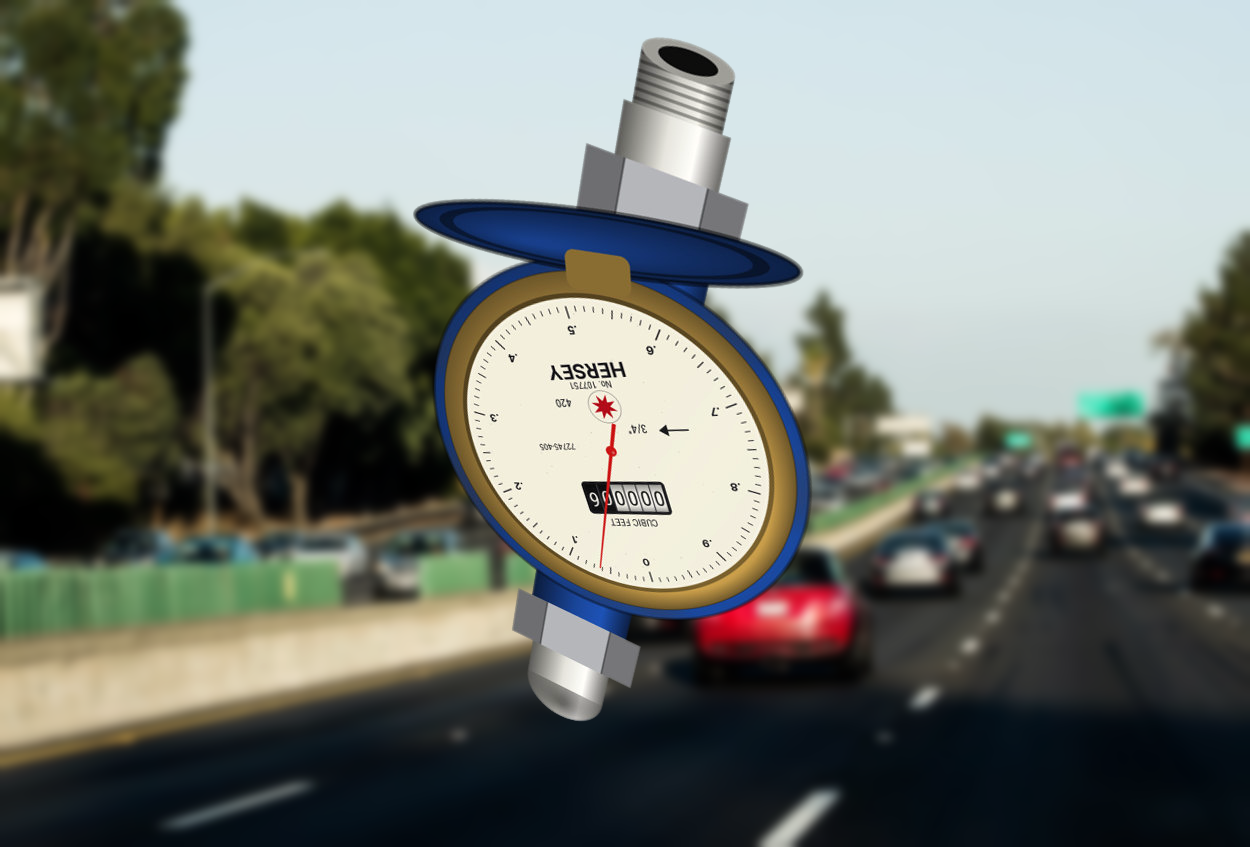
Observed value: 6.06 ft³
